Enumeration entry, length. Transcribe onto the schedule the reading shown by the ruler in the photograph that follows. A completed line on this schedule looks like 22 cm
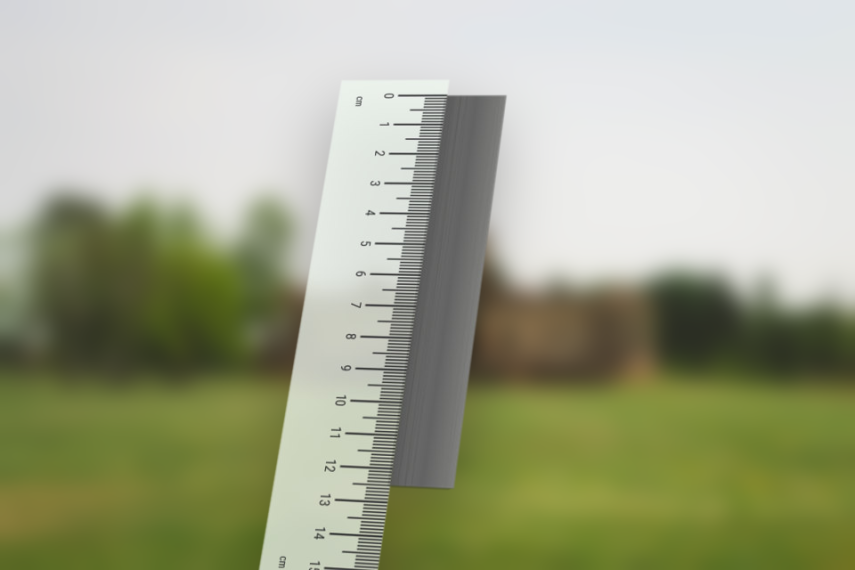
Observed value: 12.5 cm
